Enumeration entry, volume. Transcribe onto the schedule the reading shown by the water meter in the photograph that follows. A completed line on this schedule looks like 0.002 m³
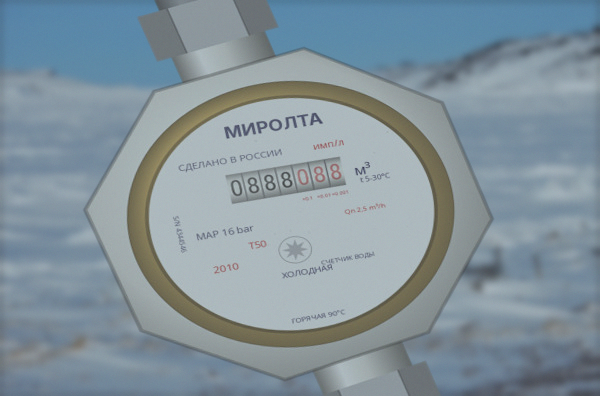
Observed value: 888.088 m³
